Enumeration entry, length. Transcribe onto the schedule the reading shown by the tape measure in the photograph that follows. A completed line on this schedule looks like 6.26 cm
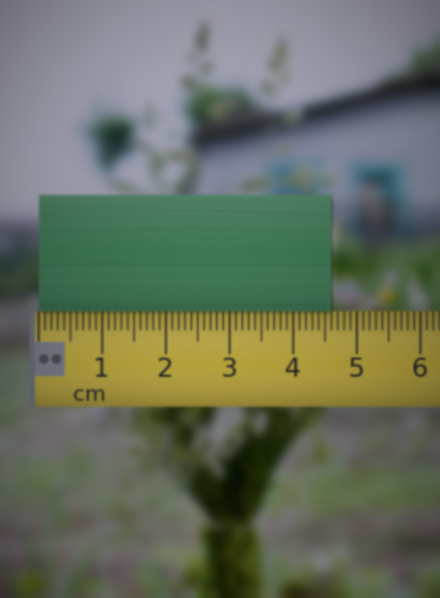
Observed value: 4.6 cm
